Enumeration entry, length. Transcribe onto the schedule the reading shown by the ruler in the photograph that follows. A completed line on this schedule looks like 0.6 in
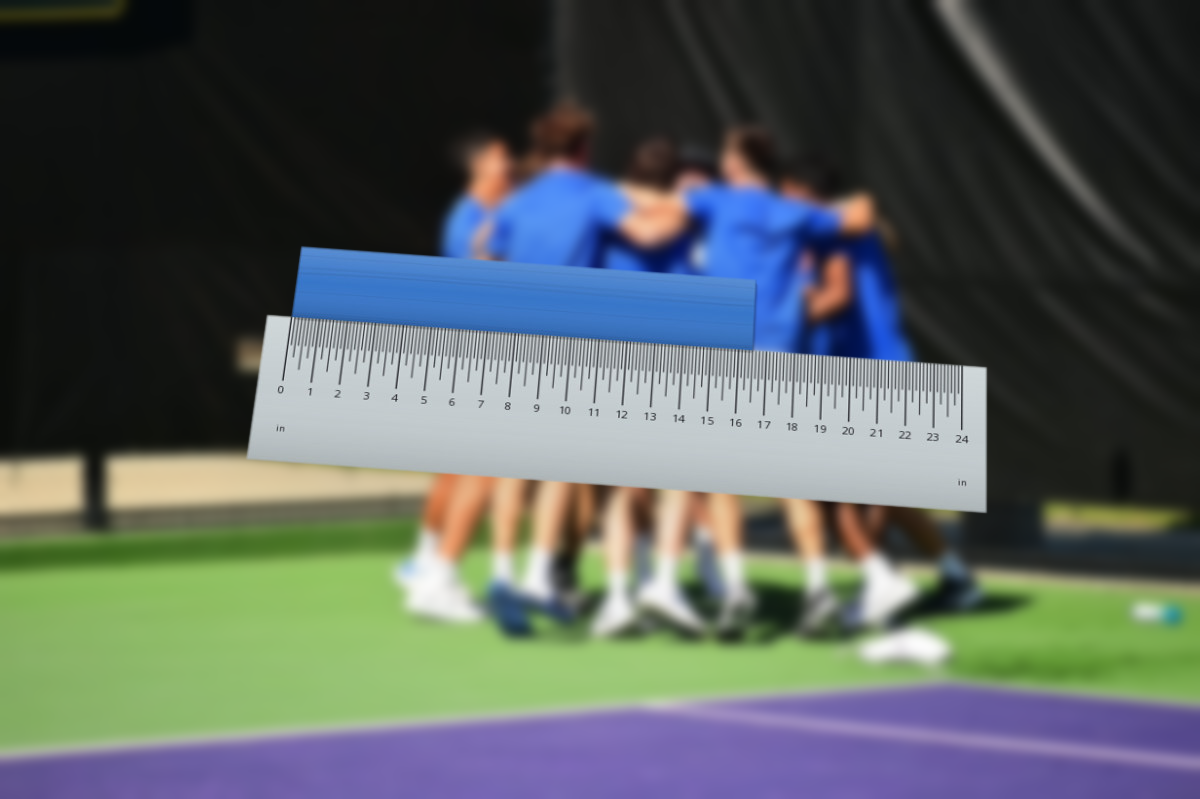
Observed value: 16.5 in
